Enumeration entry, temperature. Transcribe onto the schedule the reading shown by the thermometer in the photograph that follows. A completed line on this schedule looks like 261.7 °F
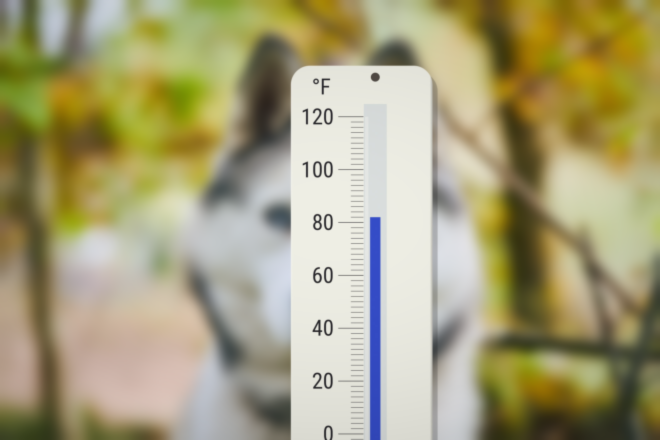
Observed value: 82 °F
